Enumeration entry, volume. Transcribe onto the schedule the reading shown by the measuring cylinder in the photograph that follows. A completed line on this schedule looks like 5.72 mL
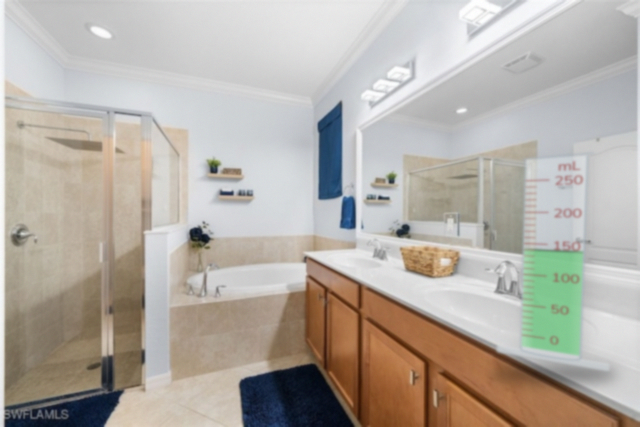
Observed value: 140 mL
